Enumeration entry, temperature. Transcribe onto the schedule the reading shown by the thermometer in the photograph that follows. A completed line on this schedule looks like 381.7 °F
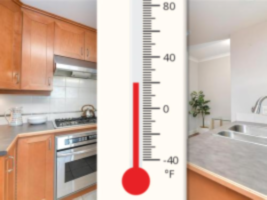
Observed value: 20 °F
